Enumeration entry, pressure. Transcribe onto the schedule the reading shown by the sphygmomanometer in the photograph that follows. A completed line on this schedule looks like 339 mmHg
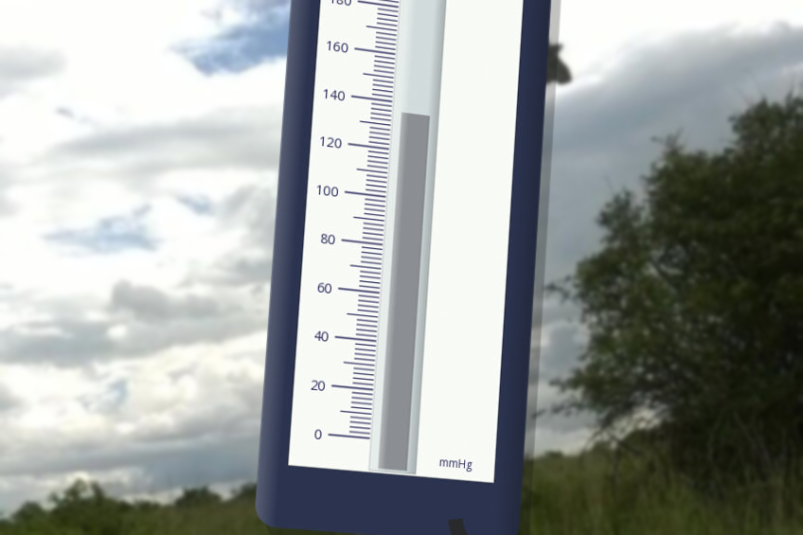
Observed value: 136 mmHg
